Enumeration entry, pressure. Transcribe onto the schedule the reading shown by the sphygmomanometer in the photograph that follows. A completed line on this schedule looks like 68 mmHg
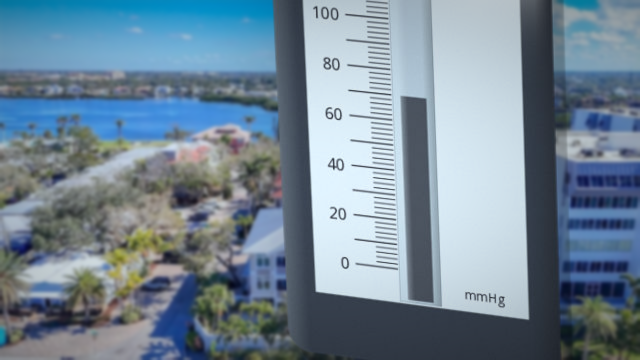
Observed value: 70 mmHg
